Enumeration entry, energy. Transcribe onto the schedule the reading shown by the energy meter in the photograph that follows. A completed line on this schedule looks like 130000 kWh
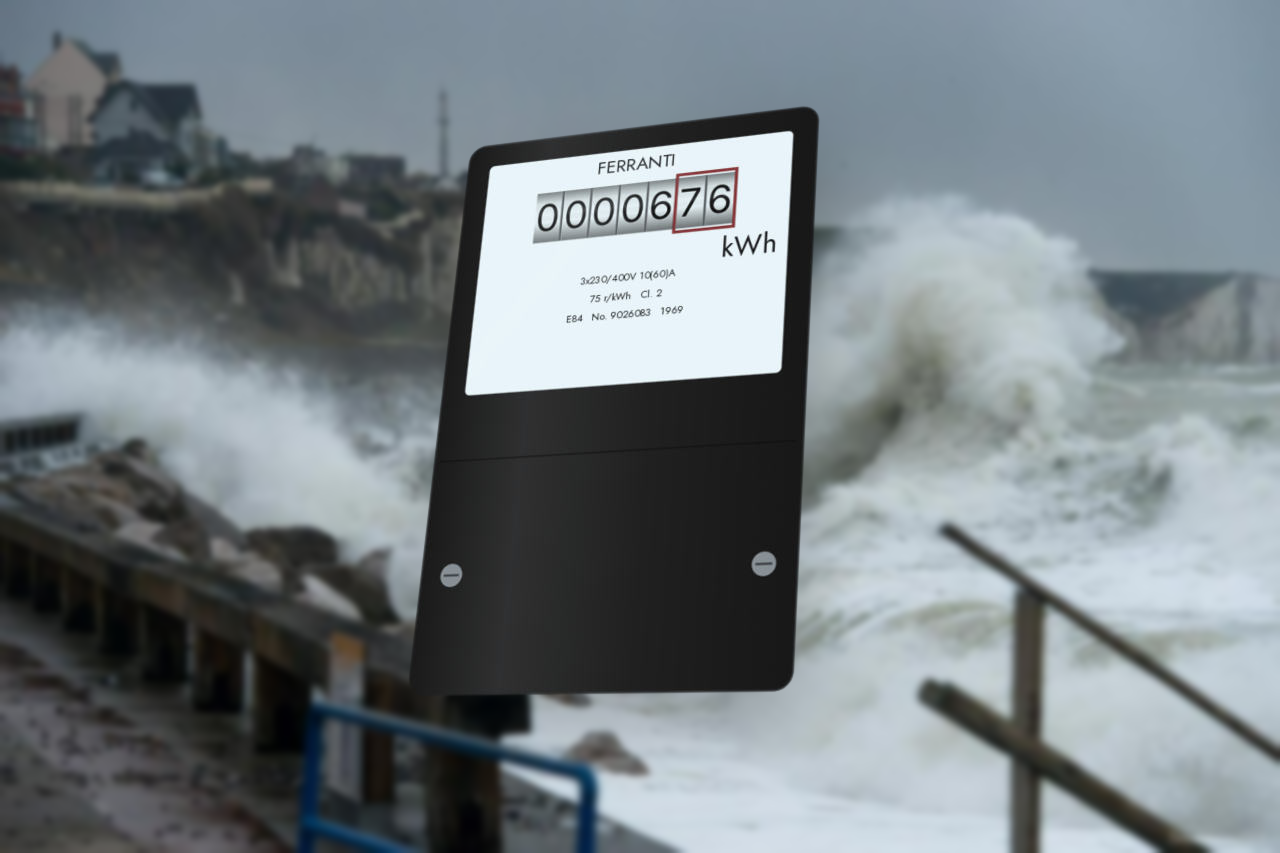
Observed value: 6.76 kWh
